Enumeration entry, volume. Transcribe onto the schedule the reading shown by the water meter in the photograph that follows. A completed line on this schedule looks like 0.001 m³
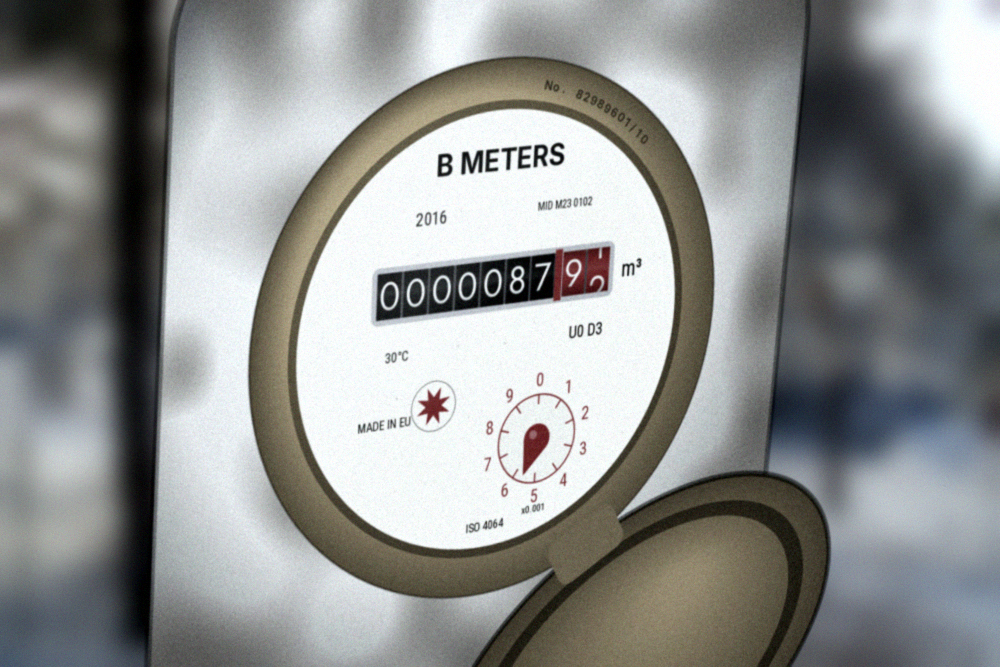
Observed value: 87.915 m³
